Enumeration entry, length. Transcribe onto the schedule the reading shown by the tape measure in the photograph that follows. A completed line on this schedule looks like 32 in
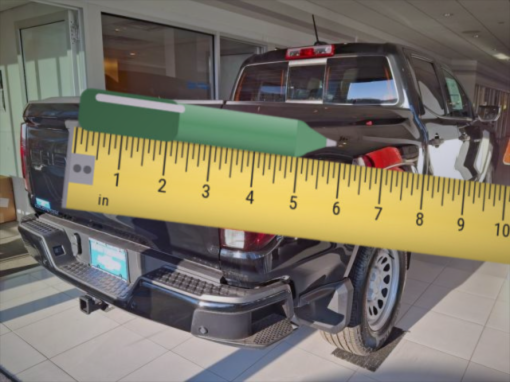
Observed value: 5.875 in
